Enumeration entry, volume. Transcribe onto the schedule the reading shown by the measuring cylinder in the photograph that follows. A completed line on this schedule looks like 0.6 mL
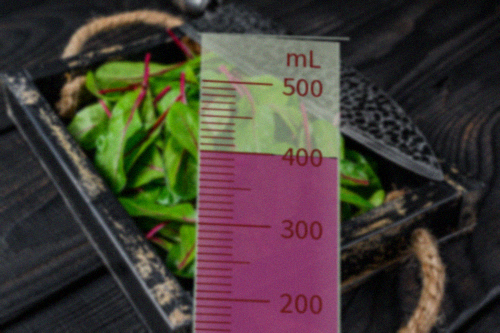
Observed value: 400 mL
